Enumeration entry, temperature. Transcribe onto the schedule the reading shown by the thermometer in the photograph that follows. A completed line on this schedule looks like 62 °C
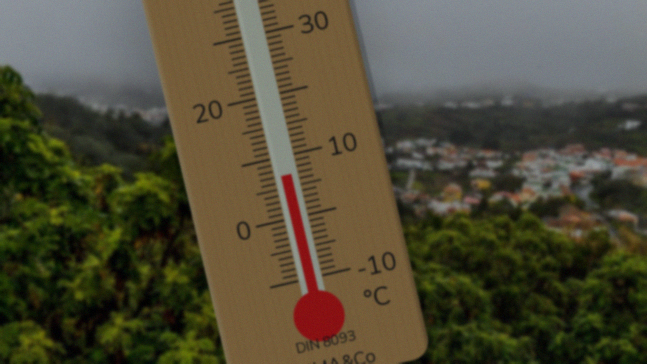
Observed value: 7 °C
